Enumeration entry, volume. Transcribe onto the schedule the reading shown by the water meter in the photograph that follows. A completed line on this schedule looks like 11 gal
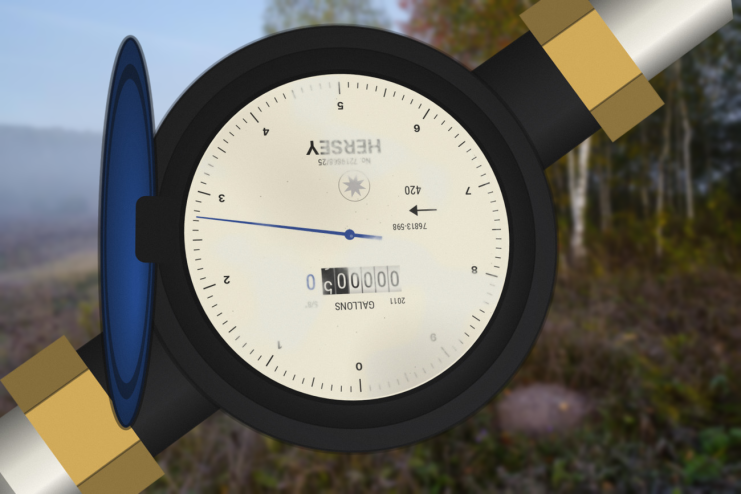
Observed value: 52.7 gal
